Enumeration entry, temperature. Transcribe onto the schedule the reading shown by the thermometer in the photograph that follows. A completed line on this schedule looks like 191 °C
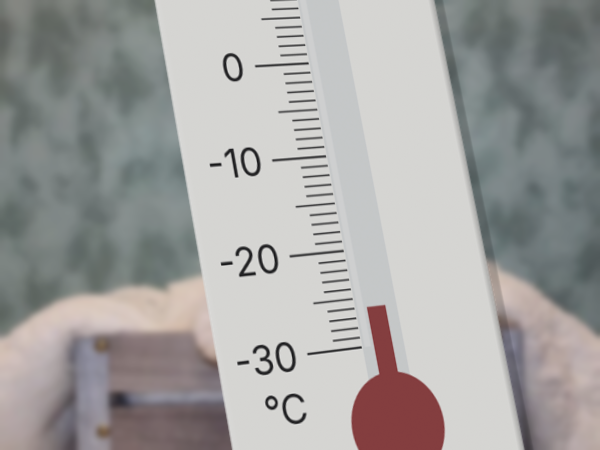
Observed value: -26 °C
